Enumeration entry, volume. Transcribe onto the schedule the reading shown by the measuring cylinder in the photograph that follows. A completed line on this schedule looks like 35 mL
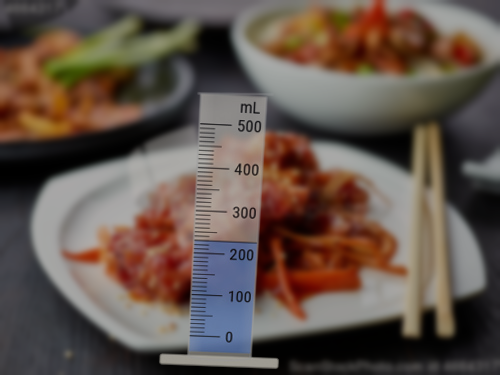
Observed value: 230 mL
